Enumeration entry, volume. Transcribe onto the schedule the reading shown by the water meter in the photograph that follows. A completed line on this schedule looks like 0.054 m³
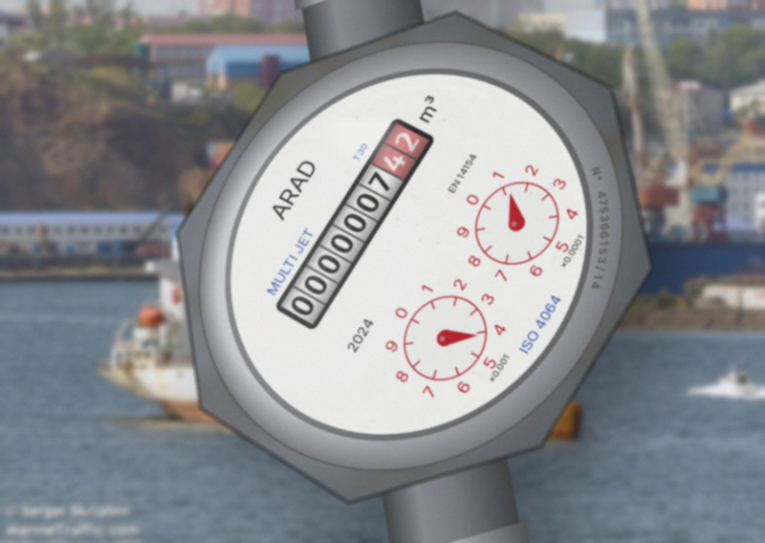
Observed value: 7.4241 m³
